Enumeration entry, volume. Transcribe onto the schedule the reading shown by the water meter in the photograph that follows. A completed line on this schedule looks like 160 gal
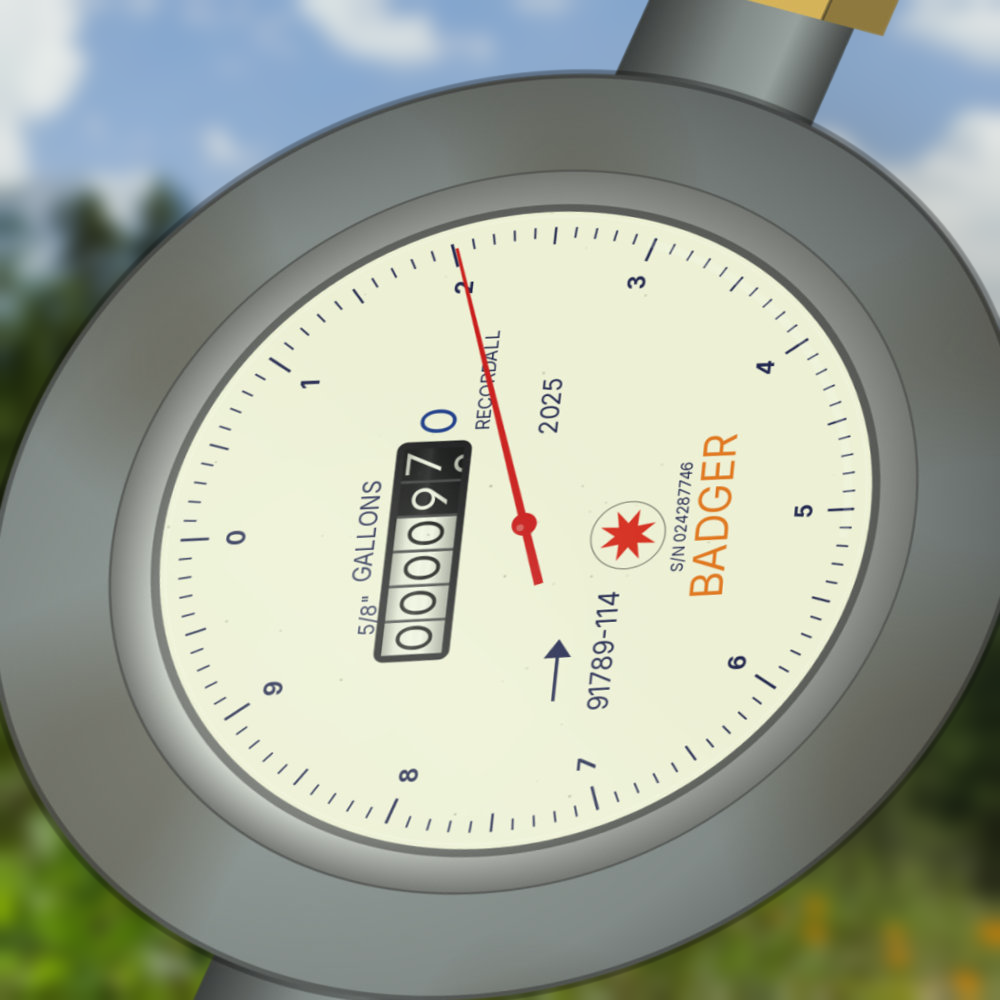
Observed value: 972.0 gal
